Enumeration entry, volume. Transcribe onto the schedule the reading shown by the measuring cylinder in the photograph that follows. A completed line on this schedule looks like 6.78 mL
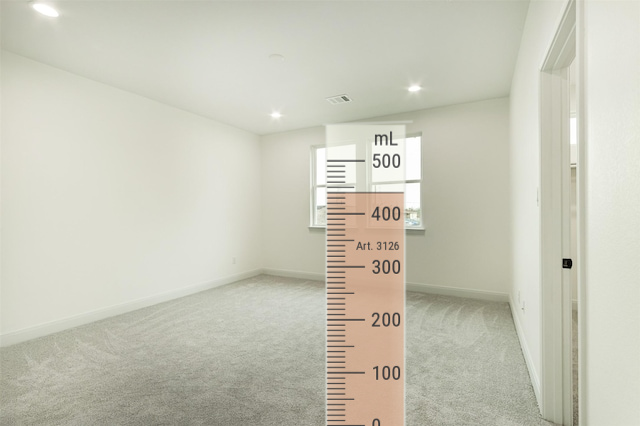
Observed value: 440 mL
